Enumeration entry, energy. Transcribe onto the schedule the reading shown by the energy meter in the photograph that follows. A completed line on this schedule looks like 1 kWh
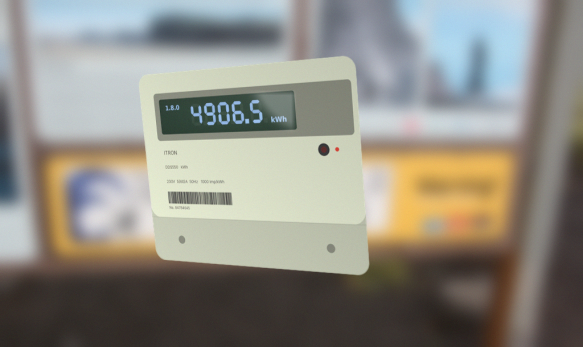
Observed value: 4906.5 kWh
